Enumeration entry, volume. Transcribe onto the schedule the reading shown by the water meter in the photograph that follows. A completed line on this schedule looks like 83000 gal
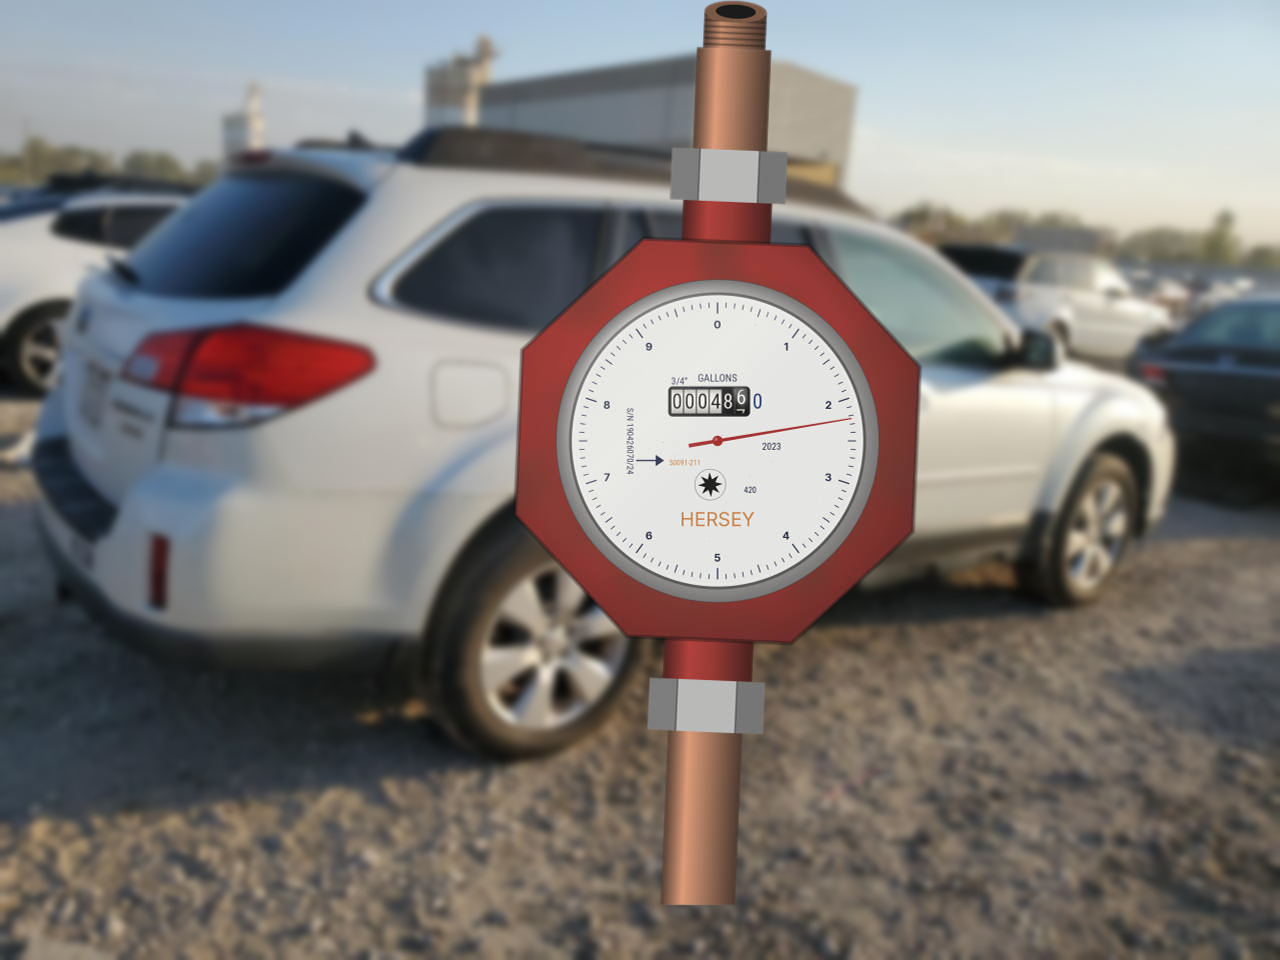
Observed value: 4862.2 gal
